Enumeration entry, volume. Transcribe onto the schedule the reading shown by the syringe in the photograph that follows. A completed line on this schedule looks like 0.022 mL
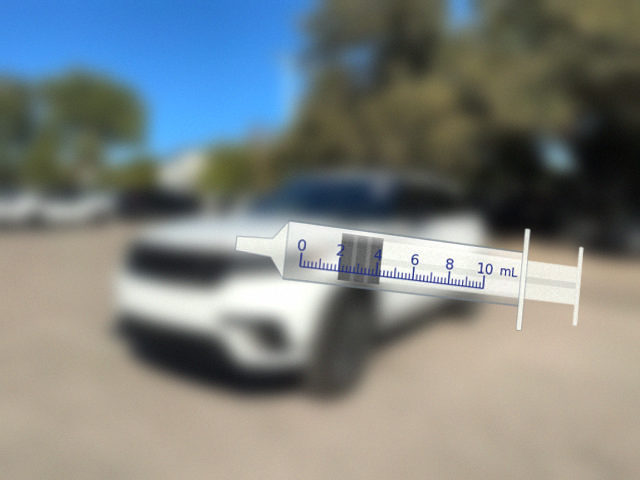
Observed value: 2 mL
